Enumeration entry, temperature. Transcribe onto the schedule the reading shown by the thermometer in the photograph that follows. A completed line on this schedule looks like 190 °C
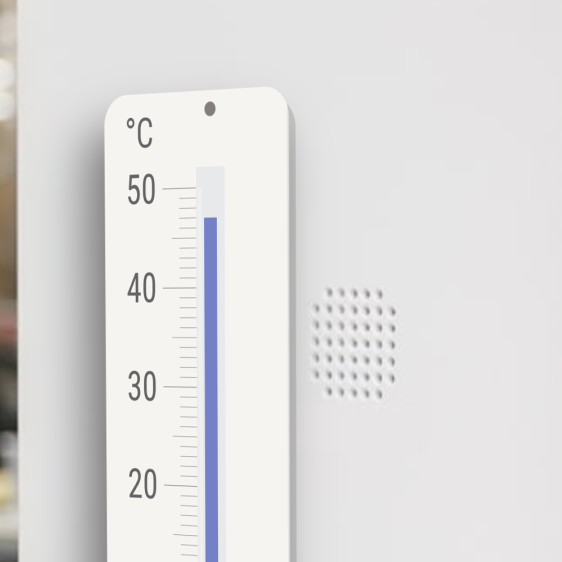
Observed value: 47 °C
